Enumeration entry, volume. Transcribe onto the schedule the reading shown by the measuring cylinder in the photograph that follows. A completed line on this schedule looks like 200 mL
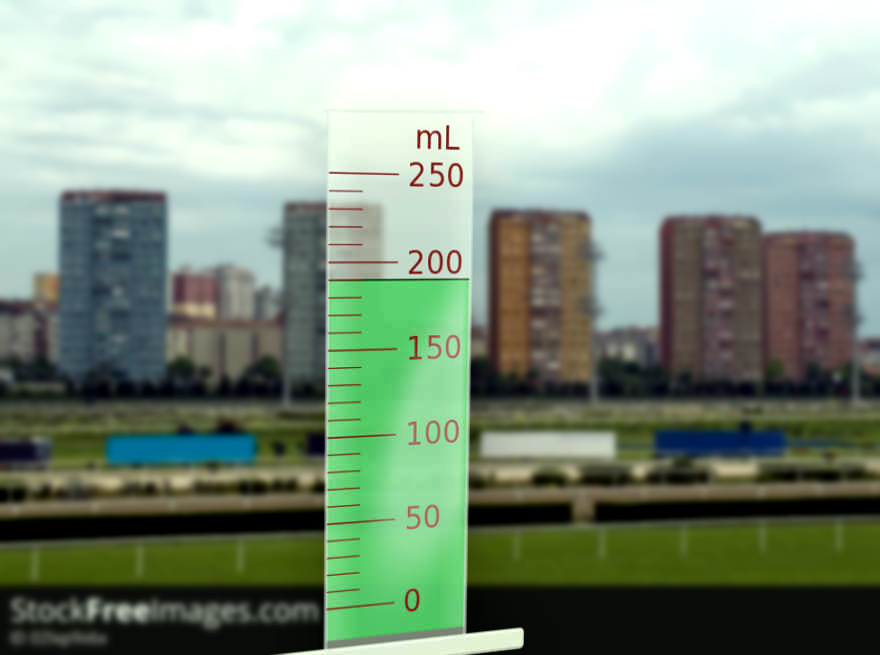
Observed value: 190 mL
